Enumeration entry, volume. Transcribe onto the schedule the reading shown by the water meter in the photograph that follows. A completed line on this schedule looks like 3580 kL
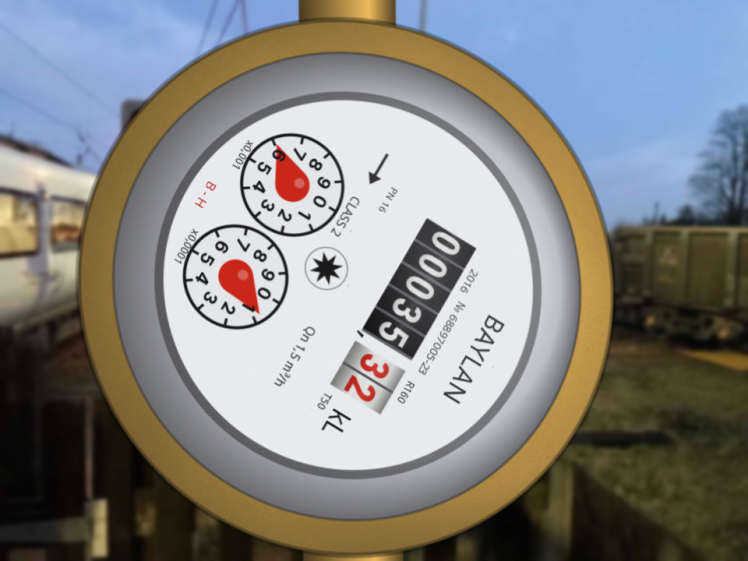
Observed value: 35.3260 kL
